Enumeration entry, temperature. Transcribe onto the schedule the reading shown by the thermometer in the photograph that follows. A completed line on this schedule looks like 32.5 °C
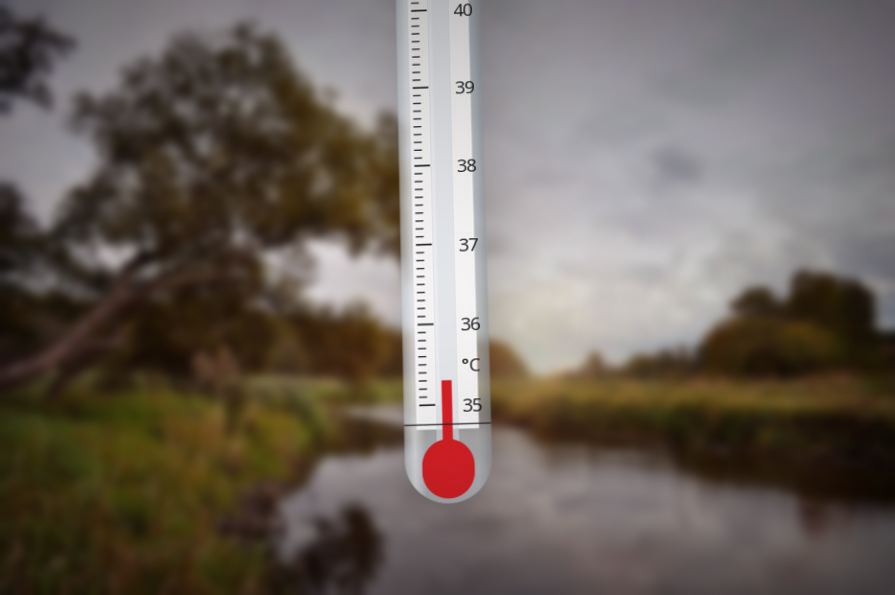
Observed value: 35.3 °C
